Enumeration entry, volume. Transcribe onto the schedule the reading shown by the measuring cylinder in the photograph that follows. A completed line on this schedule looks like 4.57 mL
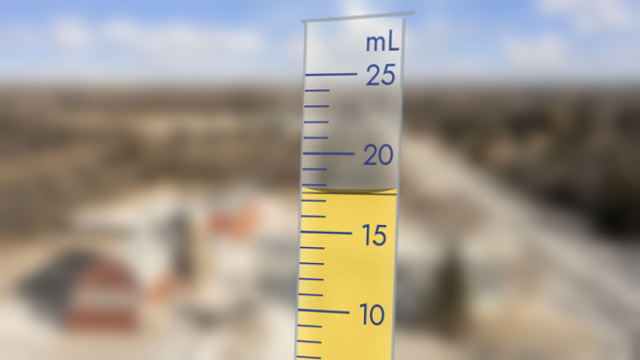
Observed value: 17.5 mL
